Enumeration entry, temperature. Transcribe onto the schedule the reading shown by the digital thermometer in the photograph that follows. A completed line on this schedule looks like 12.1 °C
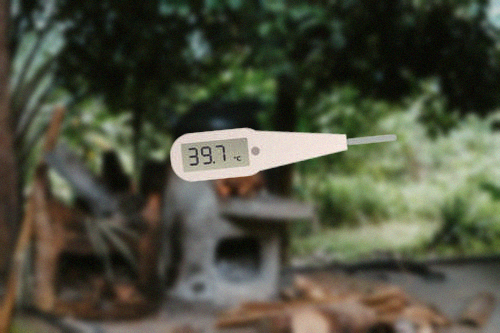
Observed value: 39.7 °C
